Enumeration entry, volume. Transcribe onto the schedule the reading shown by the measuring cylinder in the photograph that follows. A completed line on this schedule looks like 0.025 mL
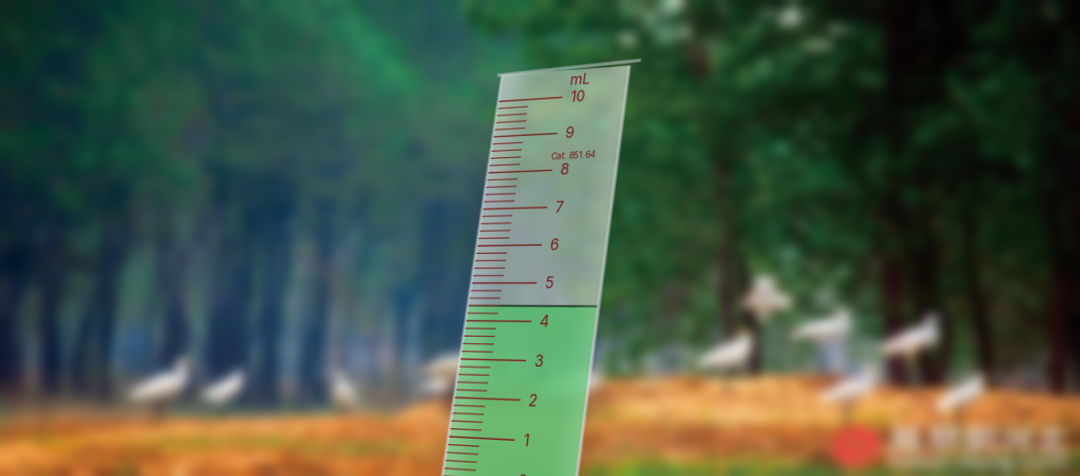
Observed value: 4.4 mL
